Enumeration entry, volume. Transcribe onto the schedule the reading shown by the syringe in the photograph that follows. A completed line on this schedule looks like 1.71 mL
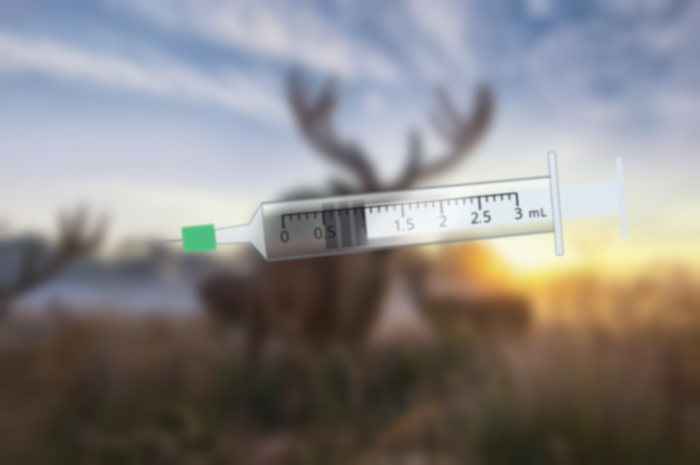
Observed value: 0.5 mL
